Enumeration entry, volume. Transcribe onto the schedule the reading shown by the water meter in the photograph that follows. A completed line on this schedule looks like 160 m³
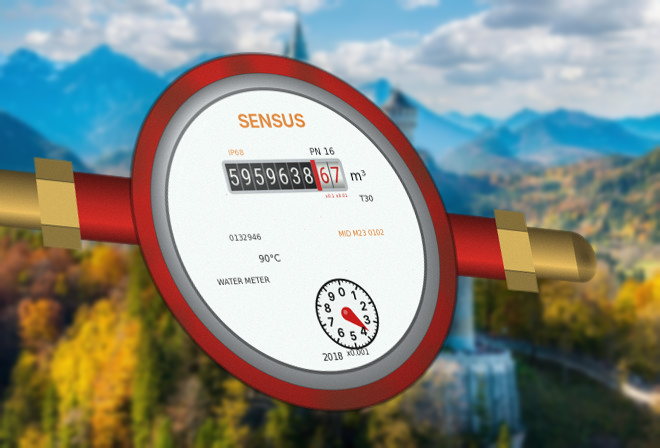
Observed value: 5959638.673 m³
